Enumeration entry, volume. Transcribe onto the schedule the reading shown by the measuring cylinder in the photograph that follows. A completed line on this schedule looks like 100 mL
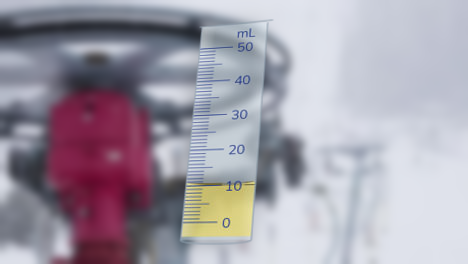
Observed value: 10 mL
